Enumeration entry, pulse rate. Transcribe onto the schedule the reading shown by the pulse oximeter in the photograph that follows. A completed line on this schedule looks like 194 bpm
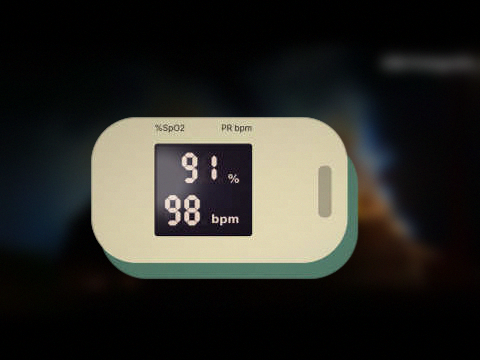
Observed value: 98 bpm
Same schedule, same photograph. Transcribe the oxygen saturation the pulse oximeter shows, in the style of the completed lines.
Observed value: 91 %
